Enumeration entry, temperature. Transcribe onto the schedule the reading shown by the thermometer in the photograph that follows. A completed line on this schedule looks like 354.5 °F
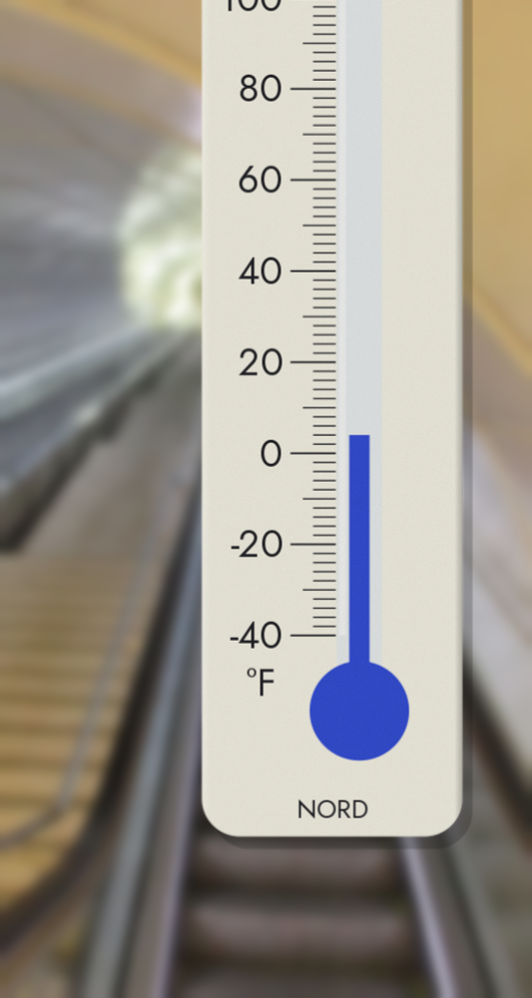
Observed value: 4 °F
